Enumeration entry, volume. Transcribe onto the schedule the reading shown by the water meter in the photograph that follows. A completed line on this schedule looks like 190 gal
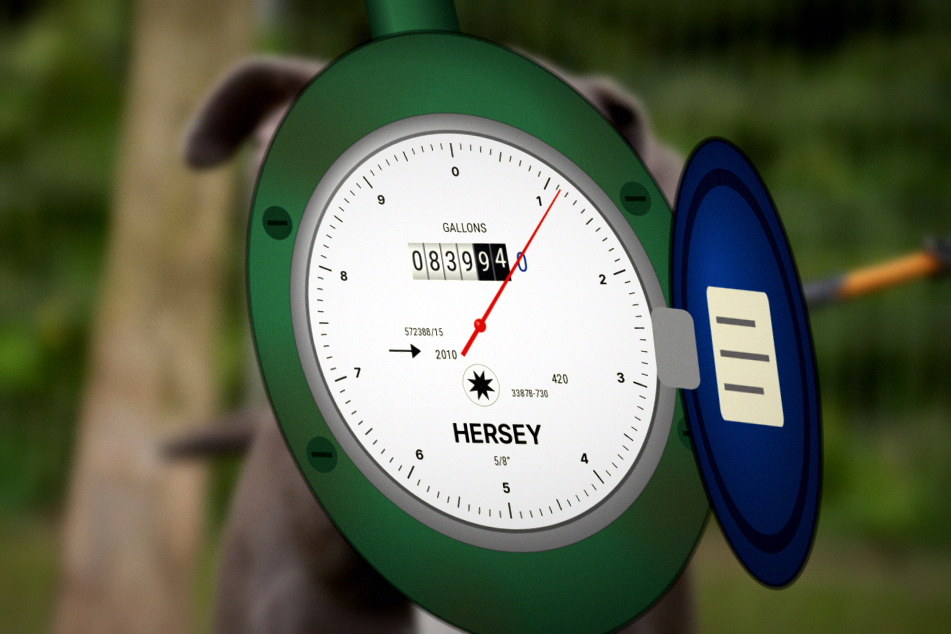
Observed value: 839941.1 gal
